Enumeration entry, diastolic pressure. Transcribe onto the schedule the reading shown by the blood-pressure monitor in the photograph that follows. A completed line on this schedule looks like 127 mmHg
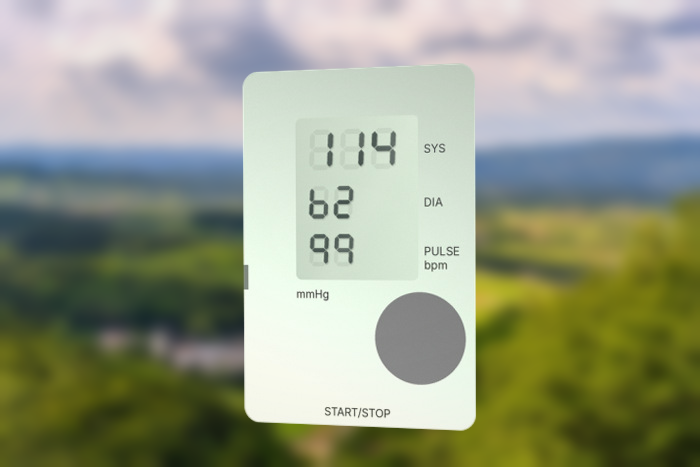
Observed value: 62 mmHg
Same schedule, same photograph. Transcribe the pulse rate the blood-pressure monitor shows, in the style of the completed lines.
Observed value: 99 bpm
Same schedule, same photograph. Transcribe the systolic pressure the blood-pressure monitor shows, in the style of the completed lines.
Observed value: 114 mmHg
